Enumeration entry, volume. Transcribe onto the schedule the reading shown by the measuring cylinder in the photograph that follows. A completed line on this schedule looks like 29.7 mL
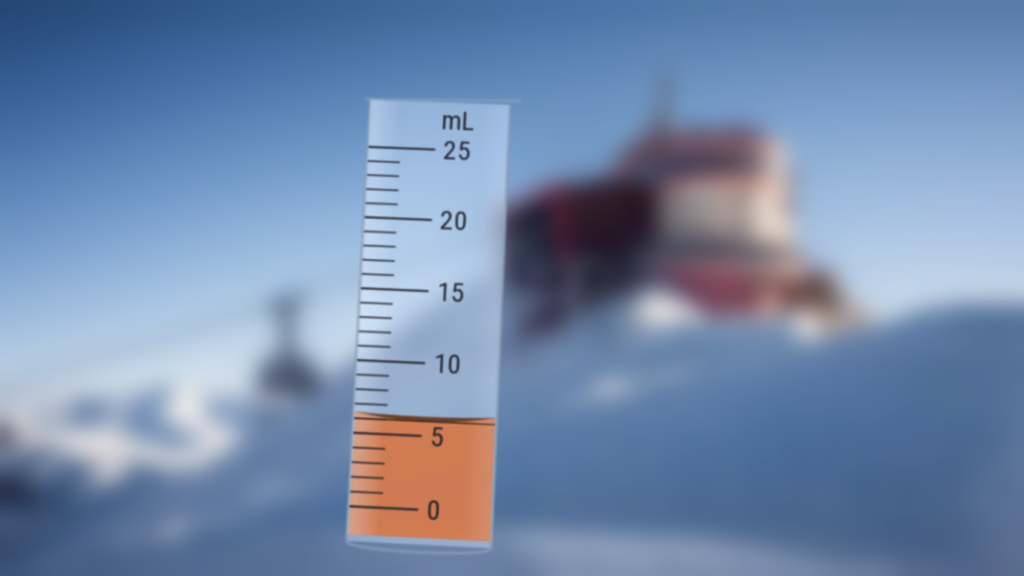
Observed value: 6 mL
